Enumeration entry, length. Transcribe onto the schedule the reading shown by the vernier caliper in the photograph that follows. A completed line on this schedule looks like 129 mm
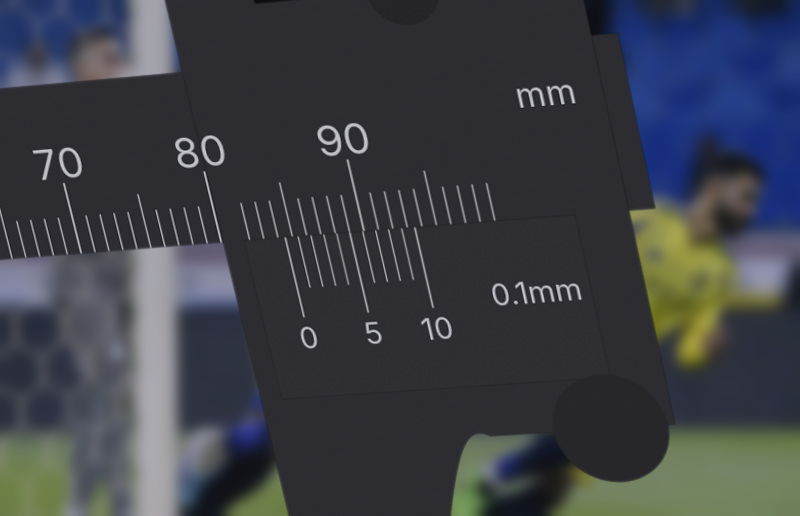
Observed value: 84.5 mm
